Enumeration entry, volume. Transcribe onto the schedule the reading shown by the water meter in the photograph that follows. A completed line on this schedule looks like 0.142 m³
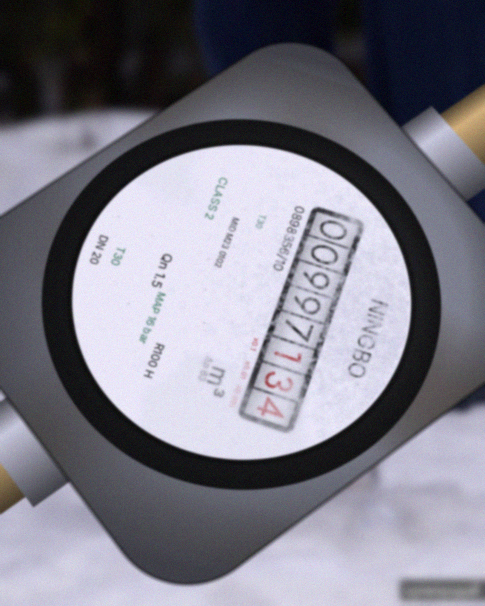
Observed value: 997.134 m³
